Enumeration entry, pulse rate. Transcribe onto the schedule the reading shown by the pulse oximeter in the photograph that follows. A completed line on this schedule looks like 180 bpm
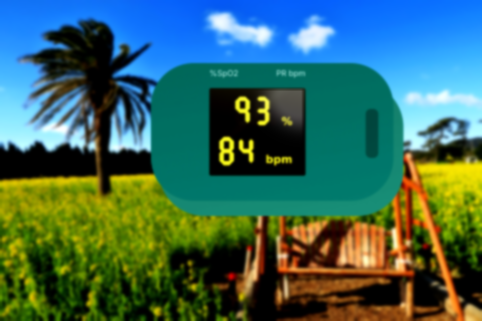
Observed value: 84 bpm
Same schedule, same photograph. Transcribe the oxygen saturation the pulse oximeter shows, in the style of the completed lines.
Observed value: 93 %
